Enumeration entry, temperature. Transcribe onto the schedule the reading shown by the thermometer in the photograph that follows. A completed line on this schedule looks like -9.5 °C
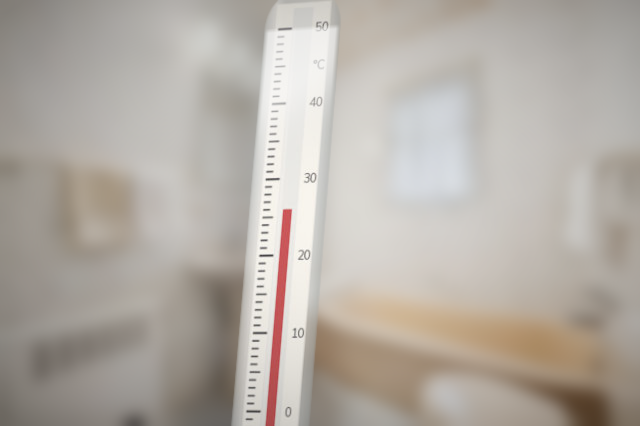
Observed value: 26 °C
